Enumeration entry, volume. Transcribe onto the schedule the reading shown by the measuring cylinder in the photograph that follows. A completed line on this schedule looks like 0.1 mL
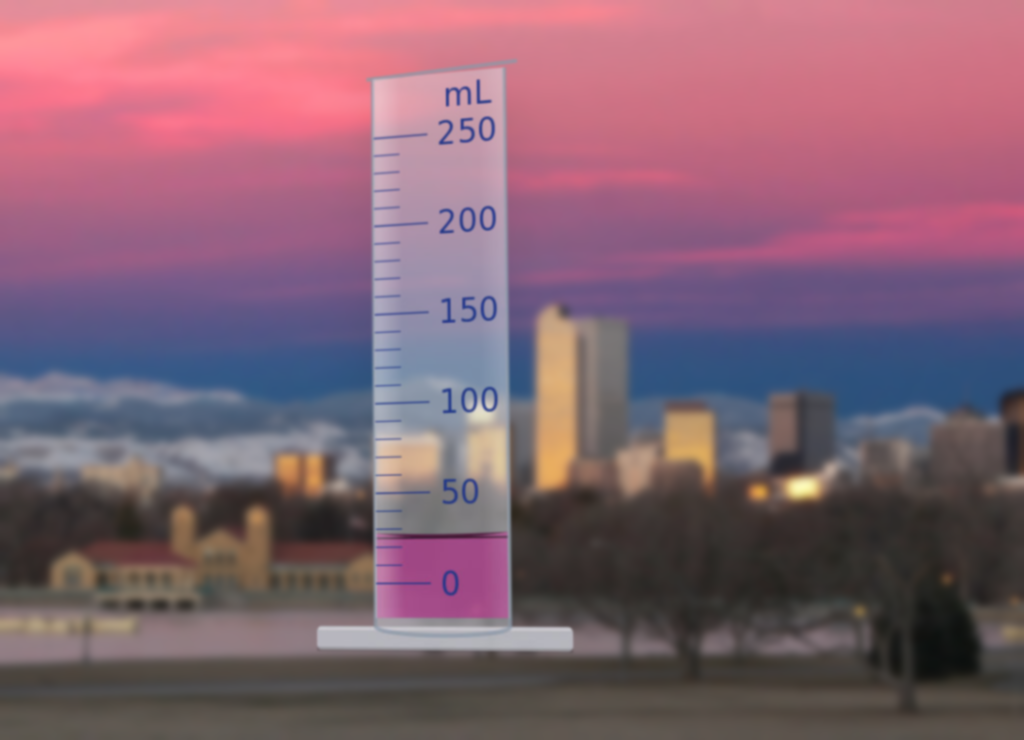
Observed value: 25 mL
